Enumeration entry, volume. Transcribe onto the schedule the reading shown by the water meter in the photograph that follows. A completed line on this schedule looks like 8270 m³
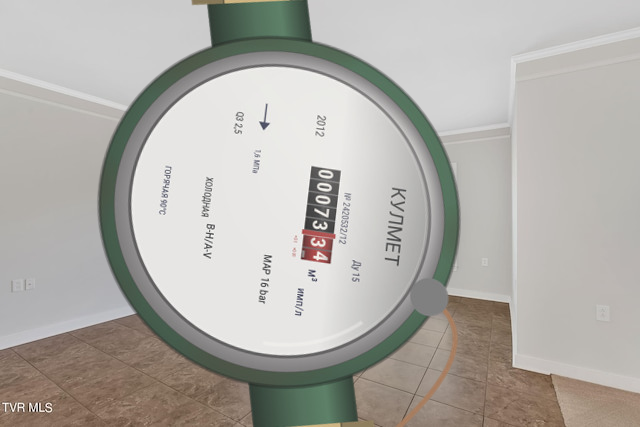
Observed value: 73.34 m³
